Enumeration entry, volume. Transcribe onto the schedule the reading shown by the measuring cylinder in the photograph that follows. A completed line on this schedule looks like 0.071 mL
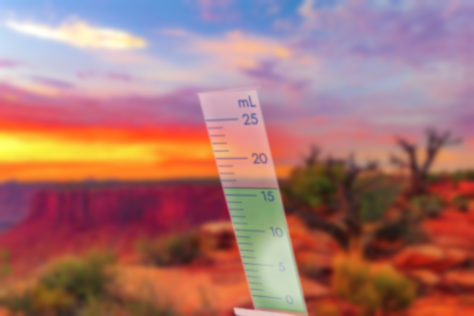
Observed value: 16 mL
